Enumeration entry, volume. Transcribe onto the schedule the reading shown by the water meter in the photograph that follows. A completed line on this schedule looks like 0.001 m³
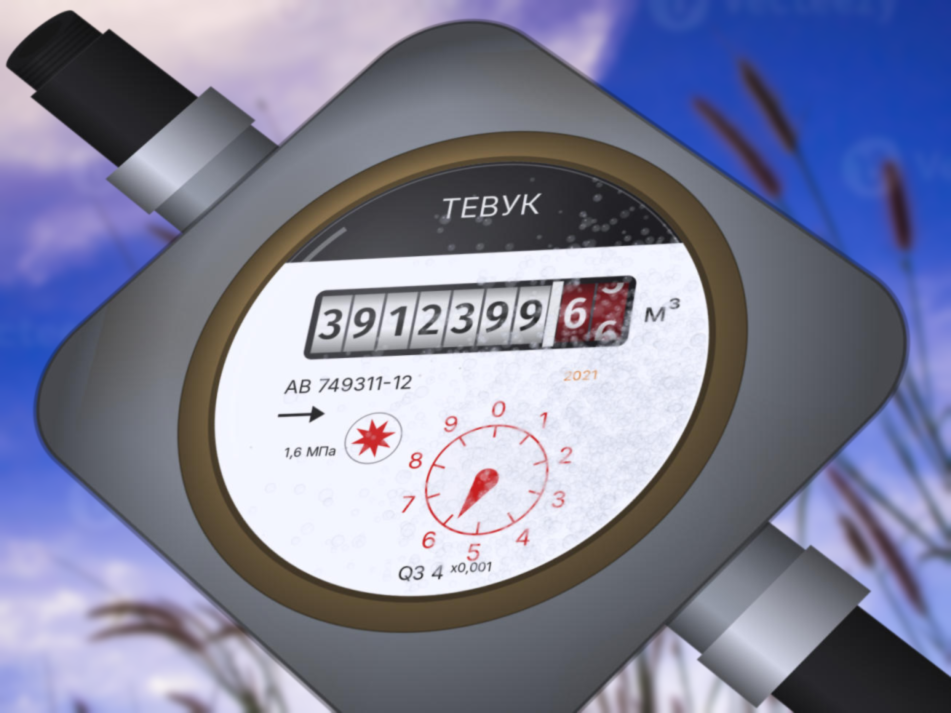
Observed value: 3912399.655 m³
